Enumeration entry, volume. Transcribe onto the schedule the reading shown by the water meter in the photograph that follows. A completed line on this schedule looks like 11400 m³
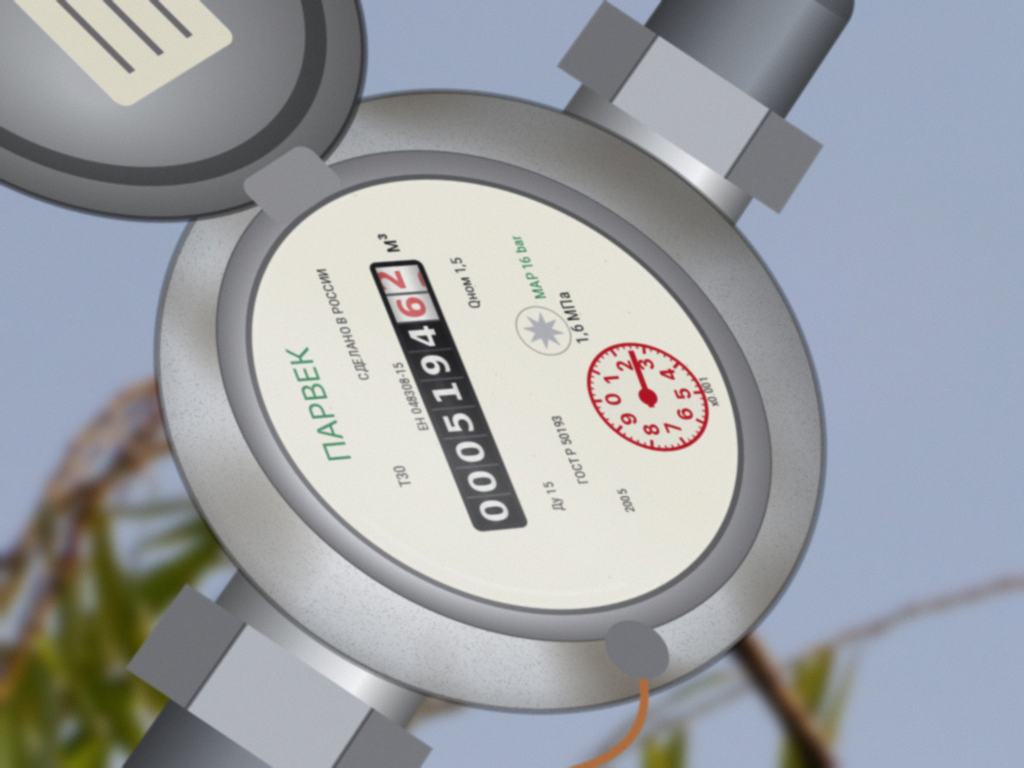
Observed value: 5194.622 m³
